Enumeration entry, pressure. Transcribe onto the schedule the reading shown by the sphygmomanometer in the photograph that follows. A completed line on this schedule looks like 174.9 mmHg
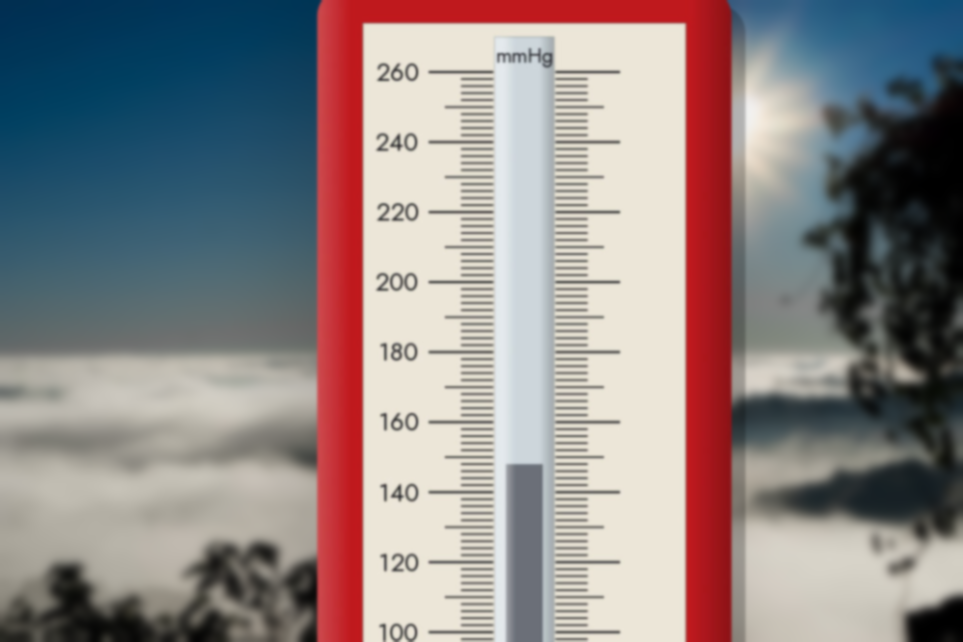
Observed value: 148 mmHg
